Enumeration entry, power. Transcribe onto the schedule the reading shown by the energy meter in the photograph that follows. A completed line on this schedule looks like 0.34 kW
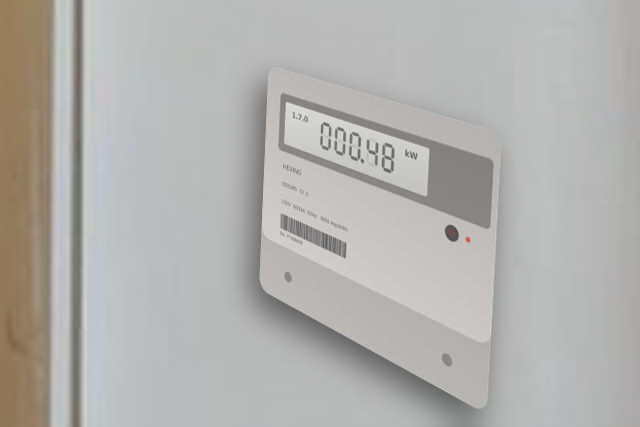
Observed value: 0.48 kW
